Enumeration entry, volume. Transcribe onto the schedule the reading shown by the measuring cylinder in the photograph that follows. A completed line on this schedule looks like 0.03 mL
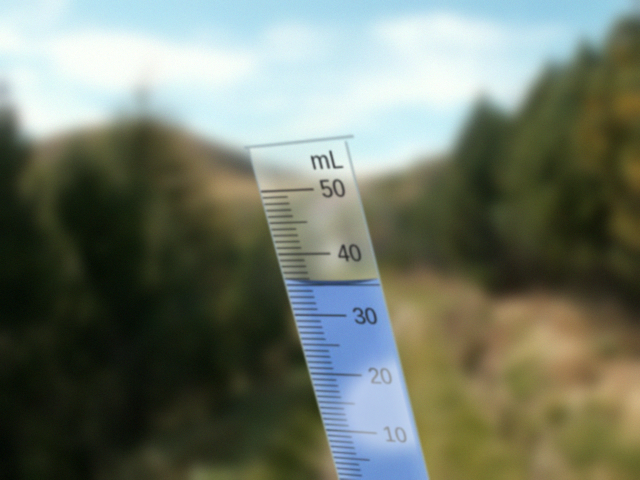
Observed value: 35 mL
